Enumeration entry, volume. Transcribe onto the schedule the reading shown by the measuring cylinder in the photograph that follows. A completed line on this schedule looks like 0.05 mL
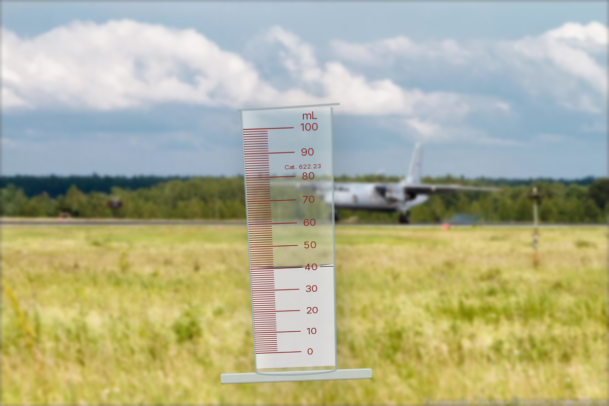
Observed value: 40 mL
